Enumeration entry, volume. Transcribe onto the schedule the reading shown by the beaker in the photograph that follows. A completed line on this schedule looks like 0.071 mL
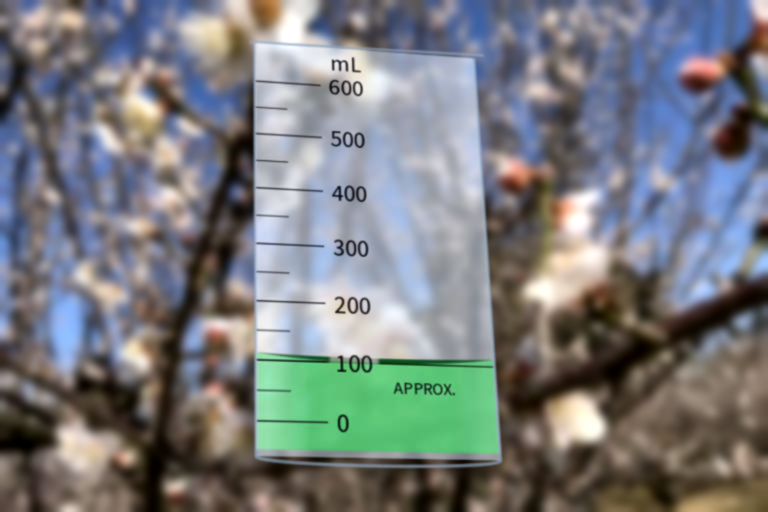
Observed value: 100 mL
